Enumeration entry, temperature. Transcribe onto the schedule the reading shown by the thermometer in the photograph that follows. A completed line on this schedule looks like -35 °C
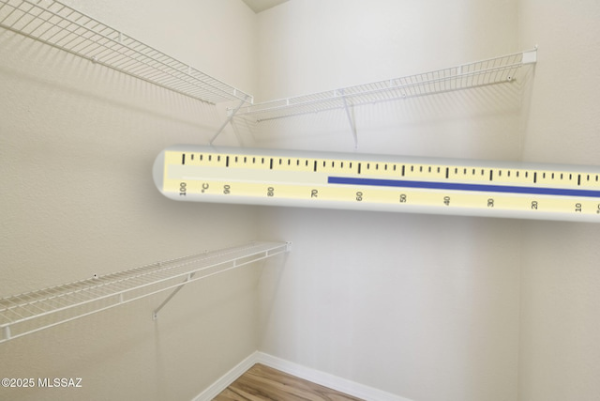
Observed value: 67 °C
